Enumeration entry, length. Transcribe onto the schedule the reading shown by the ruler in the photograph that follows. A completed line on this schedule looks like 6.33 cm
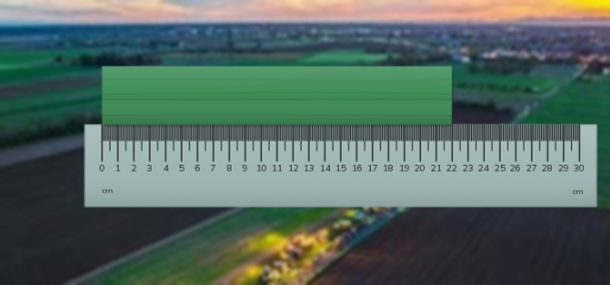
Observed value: 22 cm
